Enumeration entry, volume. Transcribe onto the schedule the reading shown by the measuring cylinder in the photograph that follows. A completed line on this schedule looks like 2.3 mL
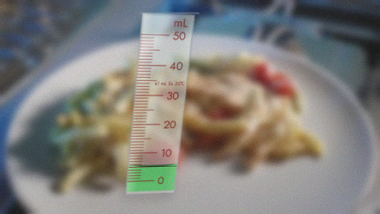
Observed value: 5 mL
